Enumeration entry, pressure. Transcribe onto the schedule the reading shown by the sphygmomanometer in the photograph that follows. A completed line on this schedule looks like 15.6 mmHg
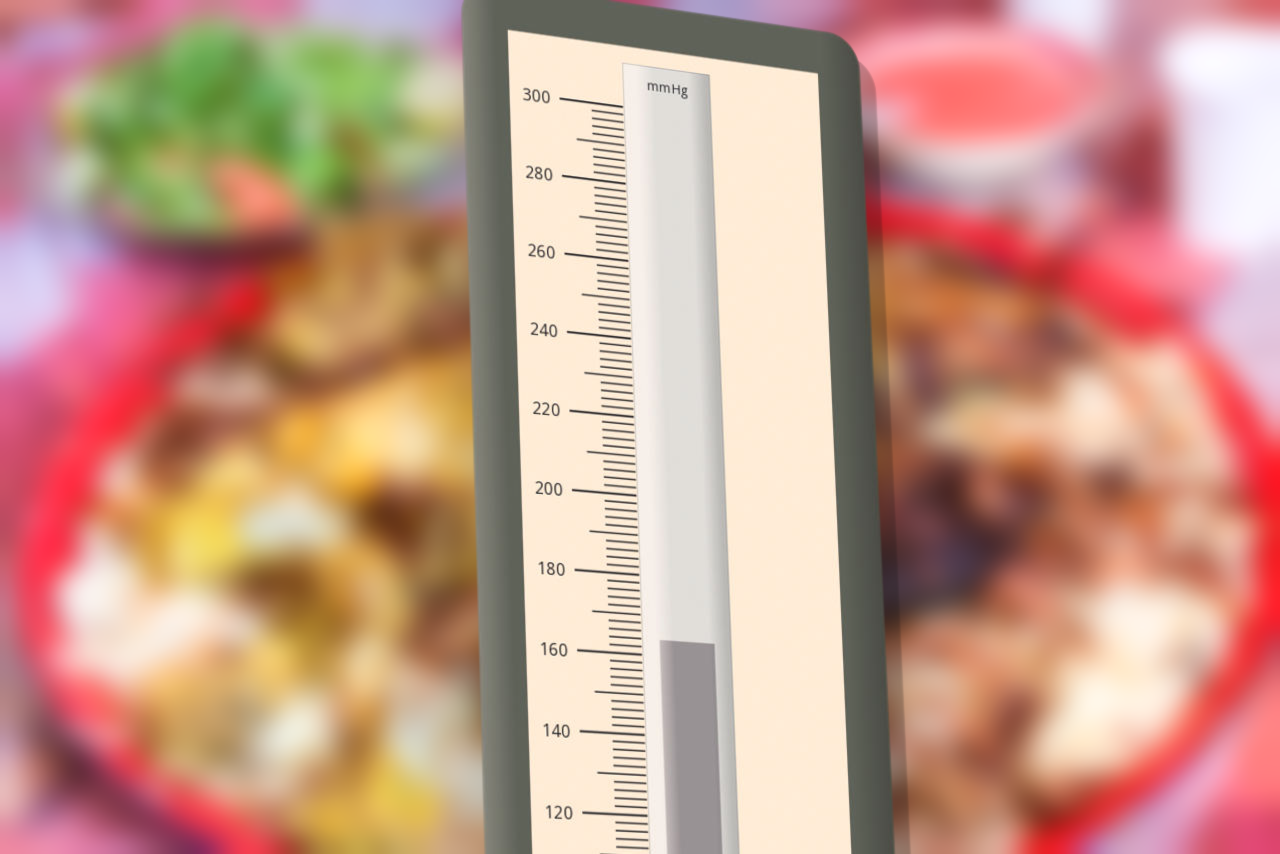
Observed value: 164 mmHg
